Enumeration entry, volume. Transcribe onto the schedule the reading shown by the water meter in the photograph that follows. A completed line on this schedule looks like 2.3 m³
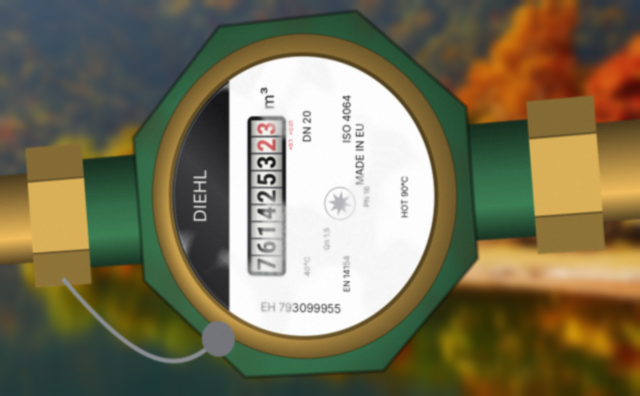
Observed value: 7614253.23 m³
